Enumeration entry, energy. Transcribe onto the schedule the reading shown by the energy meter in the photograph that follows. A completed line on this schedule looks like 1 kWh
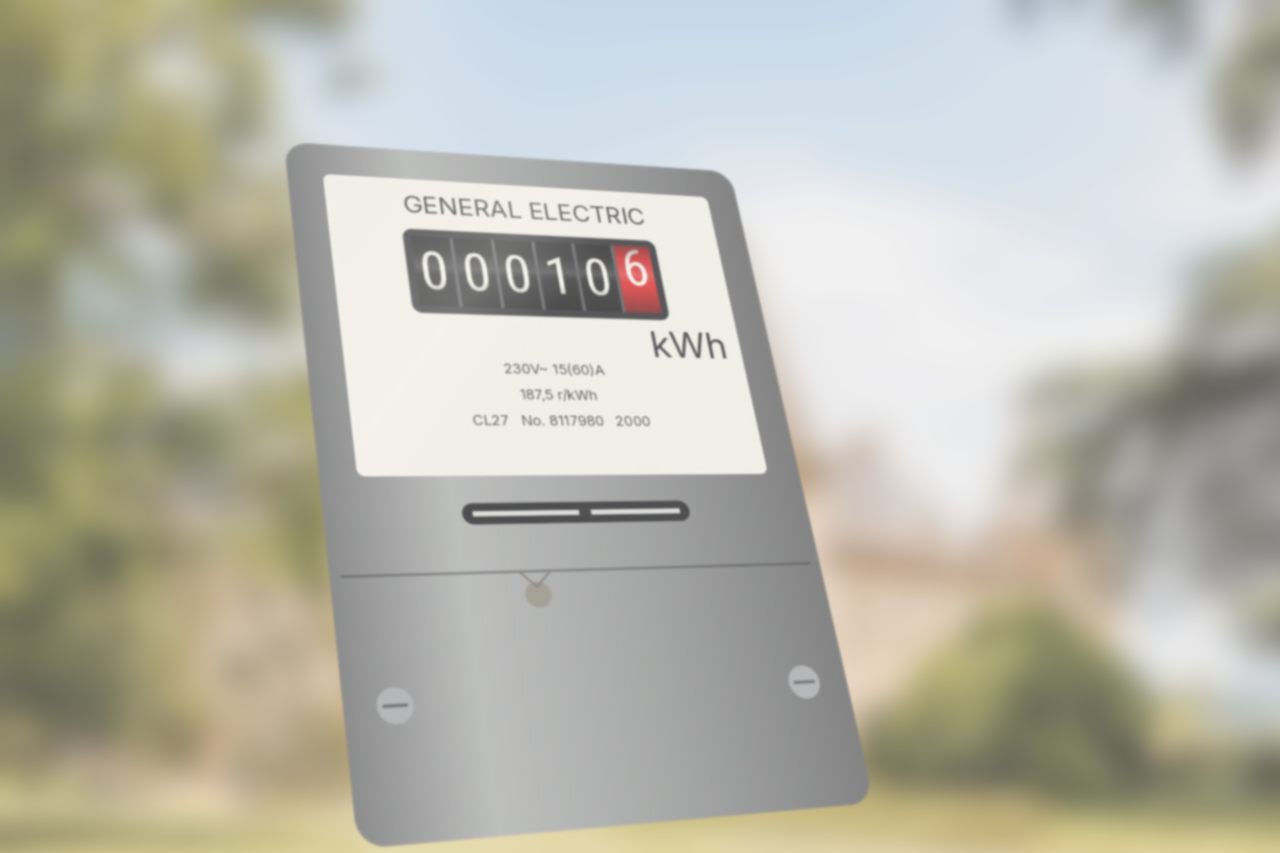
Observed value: 10.6 kWh
